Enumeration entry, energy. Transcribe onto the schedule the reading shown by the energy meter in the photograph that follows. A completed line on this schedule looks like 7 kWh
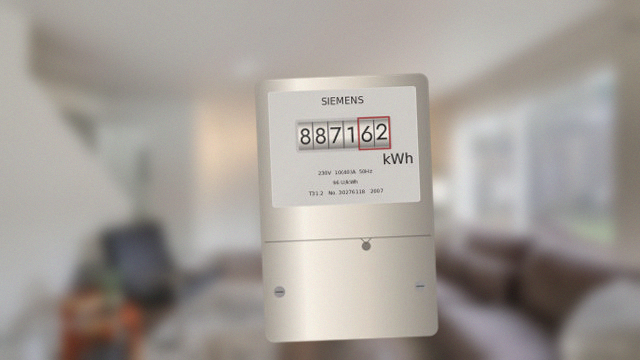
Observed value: 8871.62 kWh
